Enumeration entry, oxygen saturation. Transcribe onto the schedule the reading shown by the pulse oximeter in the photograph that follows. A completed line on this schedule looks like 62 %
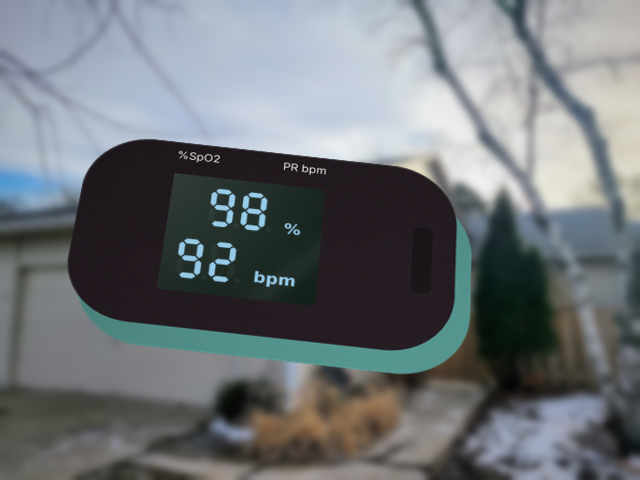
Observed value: 98 %
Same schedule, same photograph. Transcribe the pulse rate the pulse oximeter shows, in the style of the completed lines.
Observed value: 92 bpm
